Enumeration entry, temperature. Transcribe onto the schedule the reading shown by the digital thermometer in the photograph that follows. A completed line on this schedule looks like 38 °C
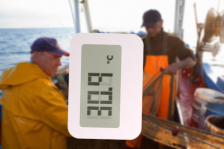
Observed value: 30.9 °C
